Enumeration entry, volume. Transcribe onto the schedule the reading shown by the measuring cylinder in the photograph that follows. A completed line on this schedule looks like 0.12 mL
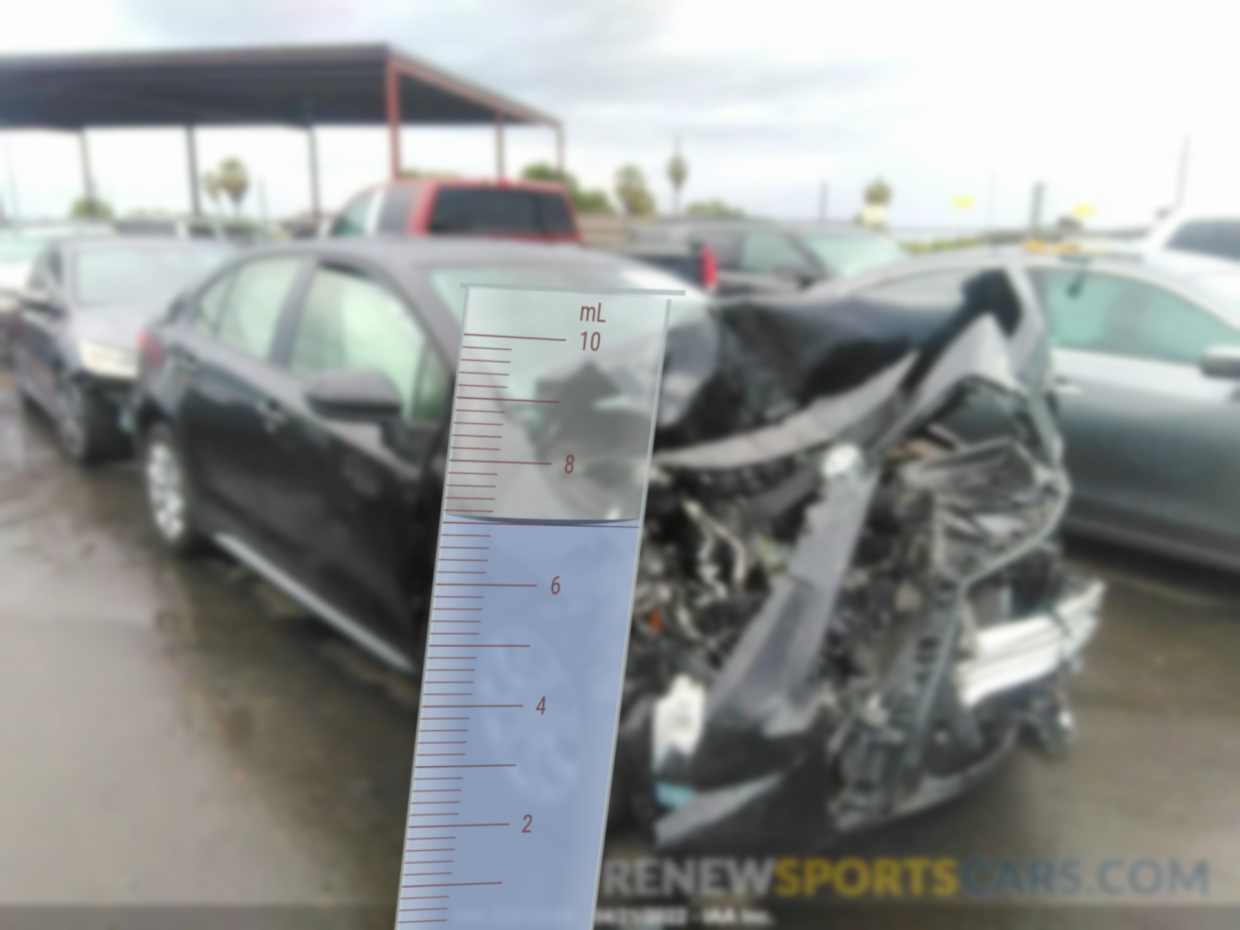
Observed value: 7 mL
